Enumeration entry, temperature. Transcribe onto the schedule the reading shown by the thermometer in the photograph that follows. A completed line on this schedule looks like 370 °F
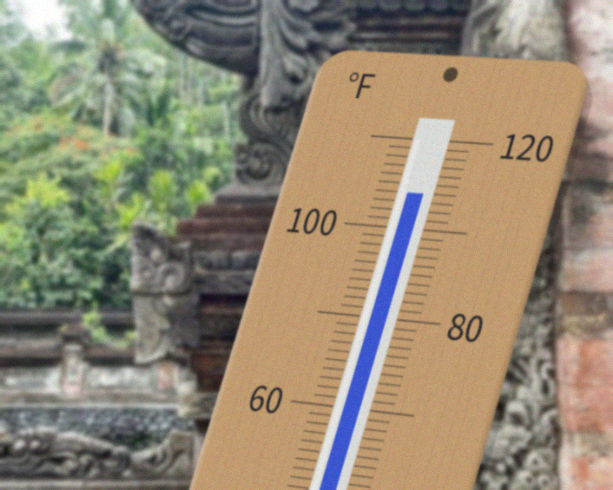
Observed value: 108 °F
